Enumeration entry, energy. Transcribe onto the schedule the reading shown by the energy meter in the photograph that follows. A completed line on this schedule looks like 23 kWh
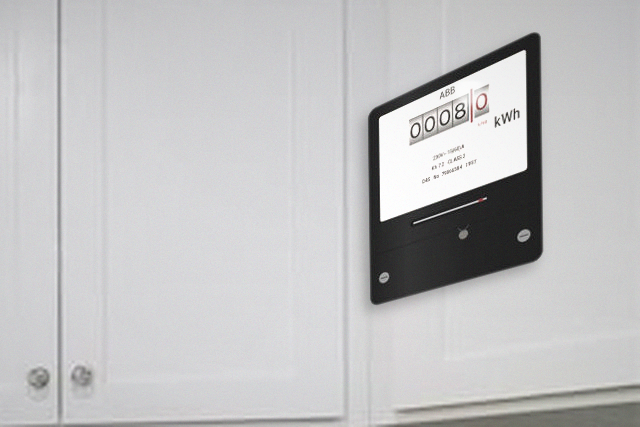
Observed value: 8.0 kWh
